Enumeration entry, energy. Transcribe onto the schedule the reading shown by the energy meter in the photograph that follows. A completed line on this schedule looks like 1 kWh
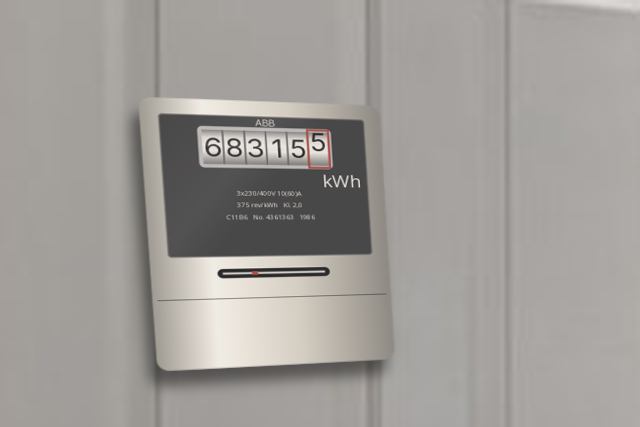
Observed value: 68315.5 kWh
